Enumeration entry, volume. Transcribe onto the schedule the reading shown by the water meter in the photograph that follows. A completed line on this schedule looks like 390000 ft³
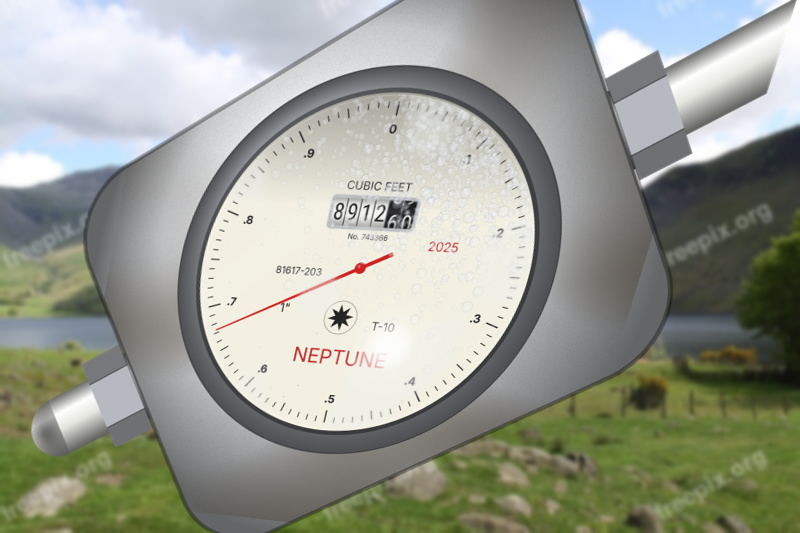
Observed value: 891259.67 ft³
